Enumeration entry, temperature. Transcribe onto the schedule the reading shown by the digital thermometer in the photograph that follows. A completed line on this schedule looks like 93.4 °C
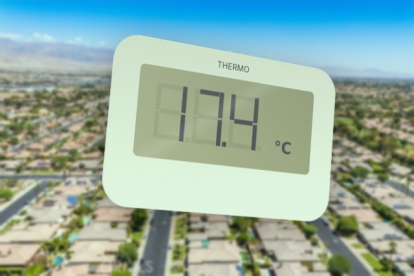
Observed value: 17.4 °C
